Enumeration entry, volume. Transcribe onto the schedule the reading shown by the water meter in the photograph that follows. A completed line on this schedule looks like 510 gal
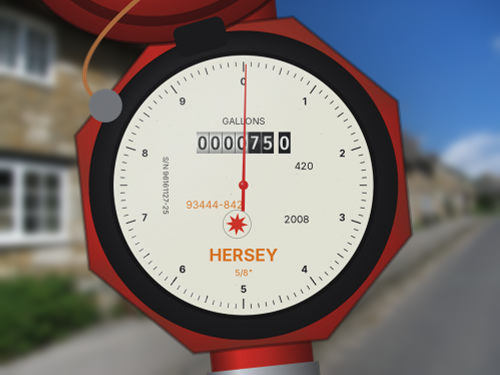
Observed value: 750.0 gal
